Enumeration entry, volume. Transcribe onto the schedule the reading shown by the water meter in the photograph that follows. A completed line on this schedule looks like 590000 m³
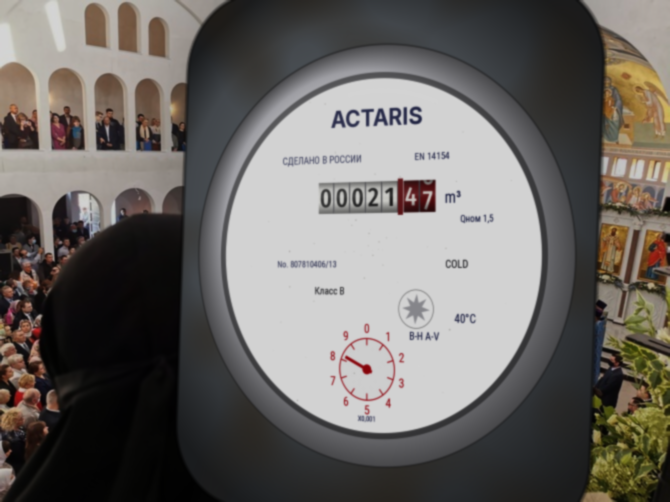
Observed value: 21.468 m³
